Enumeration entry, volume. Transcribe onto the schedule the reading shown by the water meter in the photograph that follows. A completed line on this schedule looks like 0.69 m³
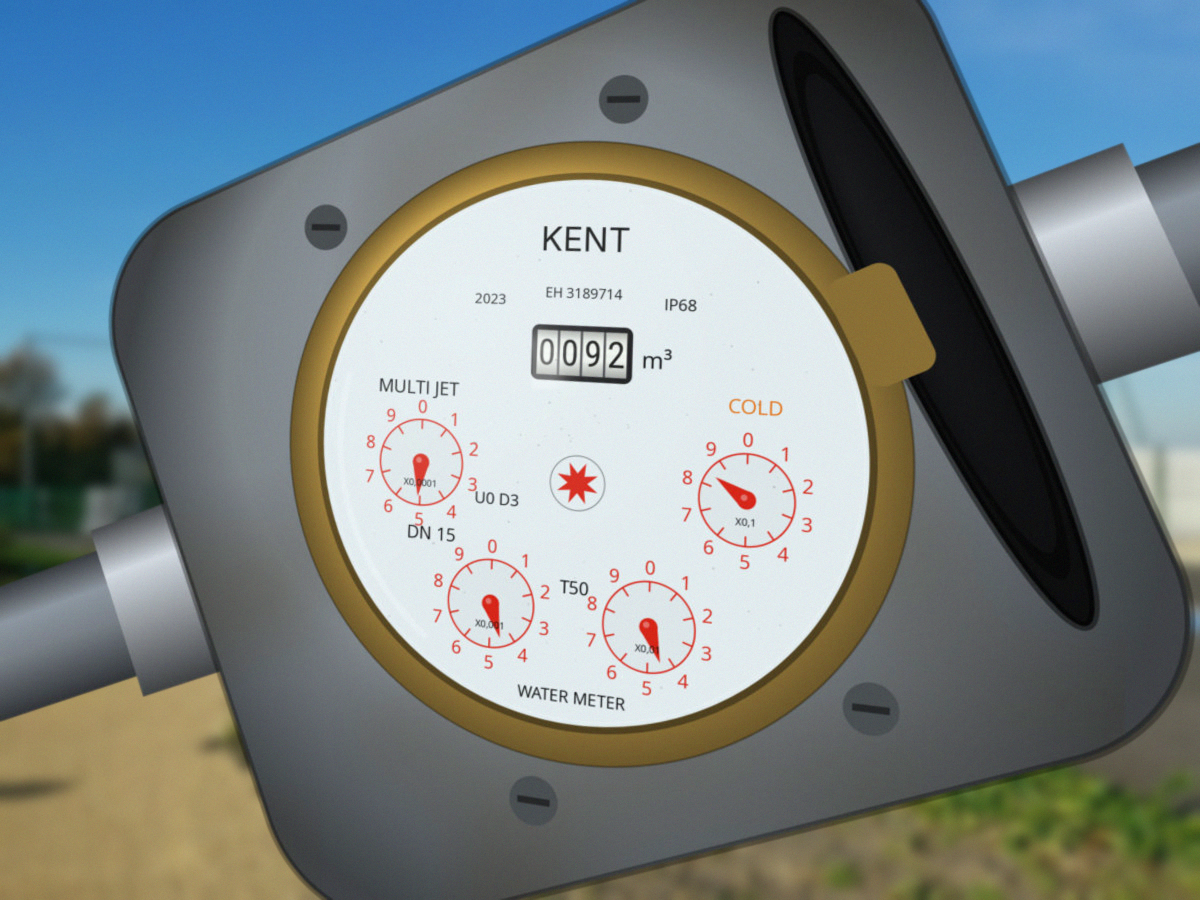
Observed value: 92.8445 m³
